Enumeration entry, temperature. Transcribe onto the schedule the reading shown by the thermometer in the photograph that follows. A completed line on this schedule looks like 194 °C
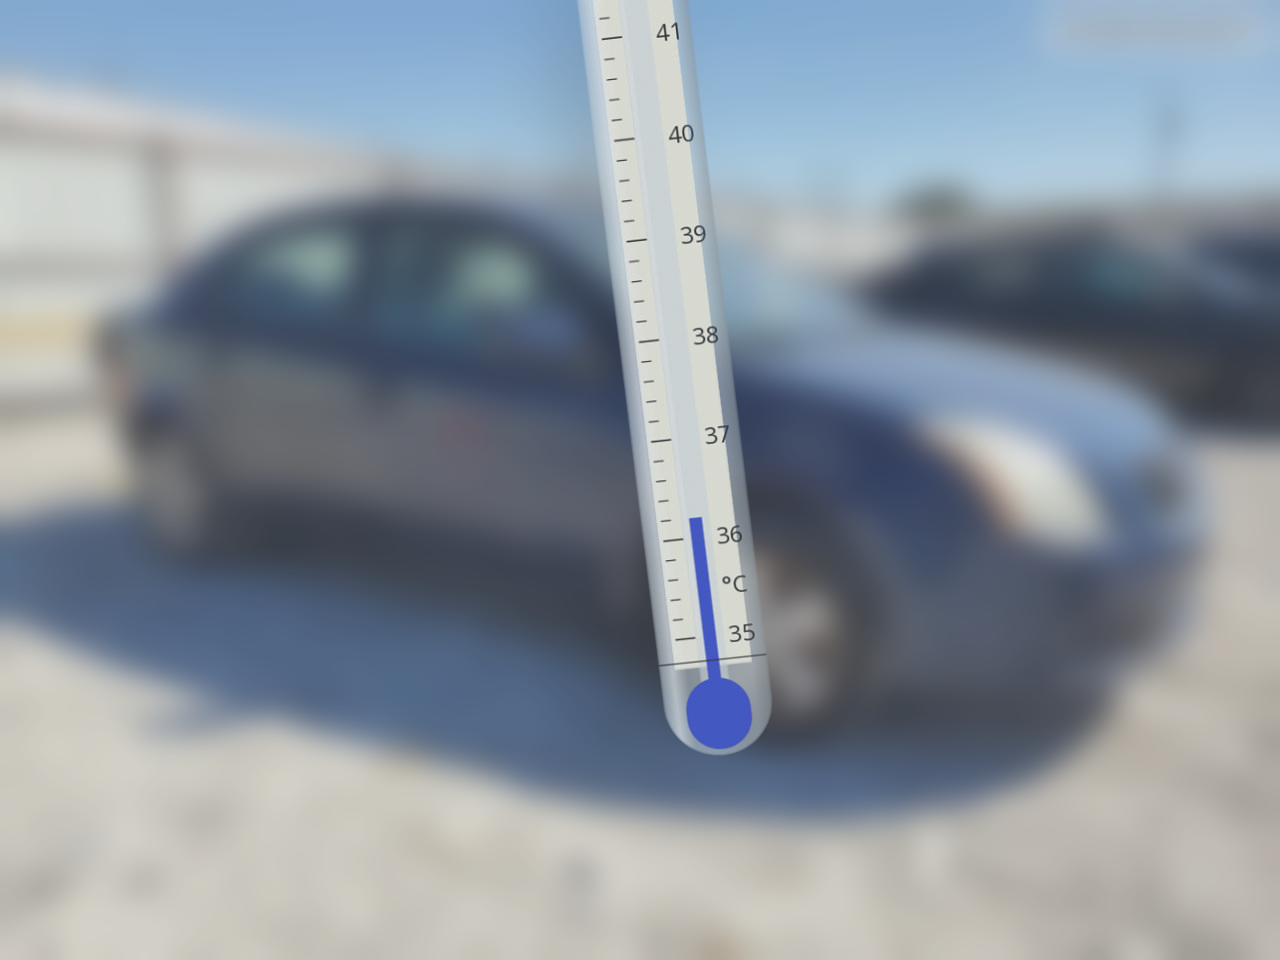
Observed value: 36.2 °C
